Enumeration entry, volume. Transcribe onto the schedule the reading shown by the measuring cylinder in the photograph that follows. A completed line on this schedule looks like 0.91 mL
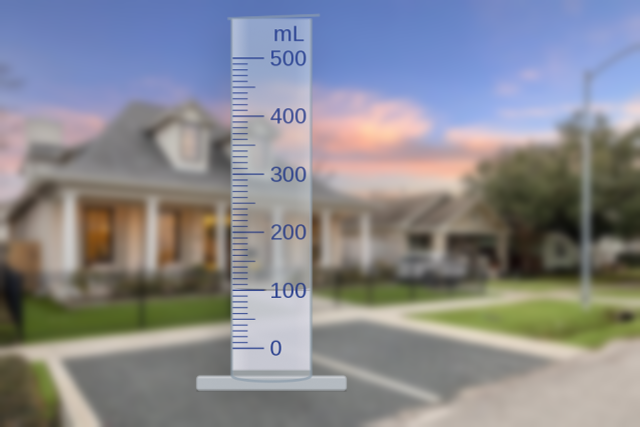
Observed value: 100 mL
